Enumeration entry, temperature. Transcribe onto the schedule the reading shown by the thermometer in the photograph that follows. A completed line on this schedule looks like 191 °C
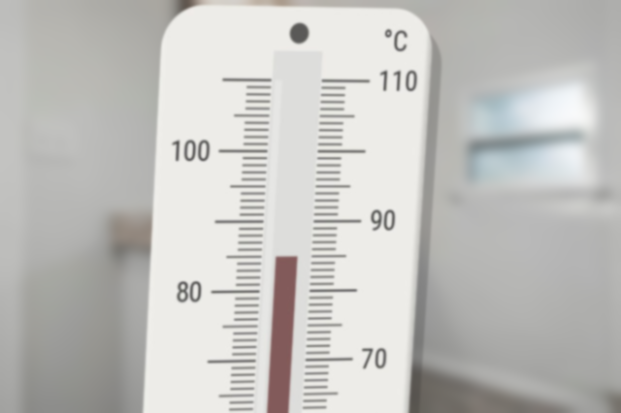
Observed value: 85 °C
